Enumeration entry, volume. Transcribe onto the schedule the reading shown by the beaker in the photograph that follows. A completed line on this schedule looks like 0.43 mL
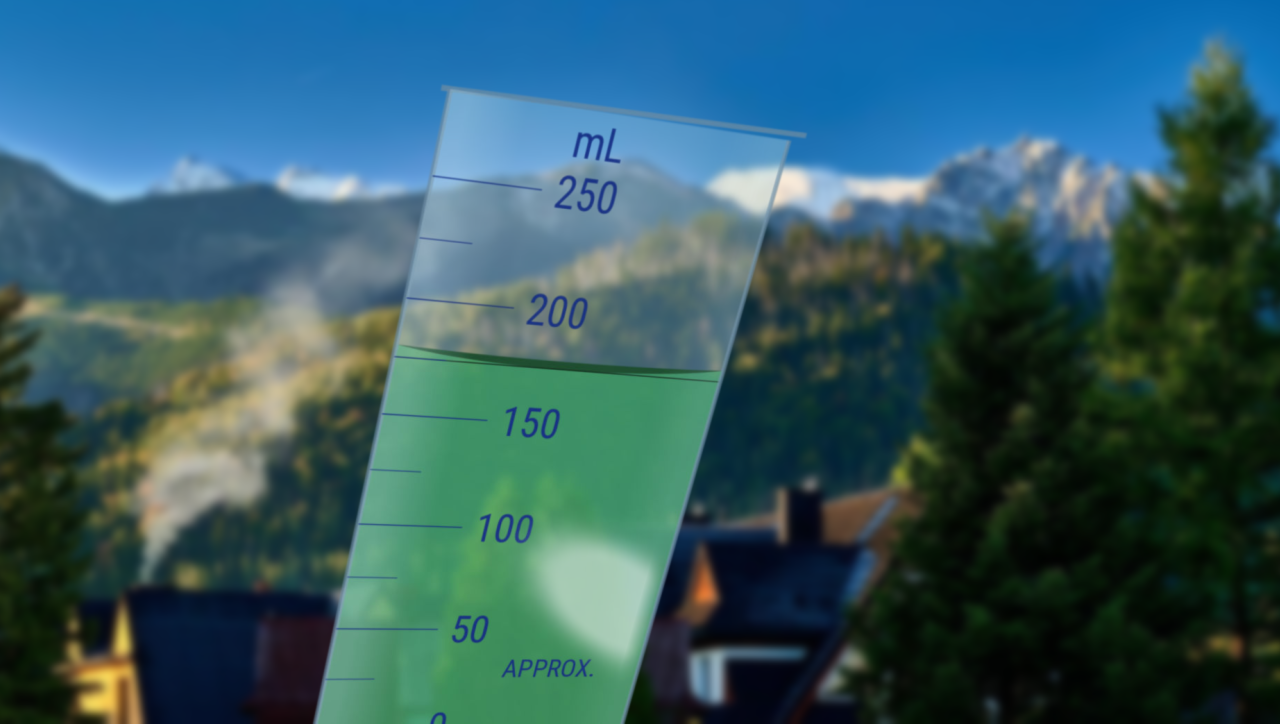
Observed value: 175 mL
